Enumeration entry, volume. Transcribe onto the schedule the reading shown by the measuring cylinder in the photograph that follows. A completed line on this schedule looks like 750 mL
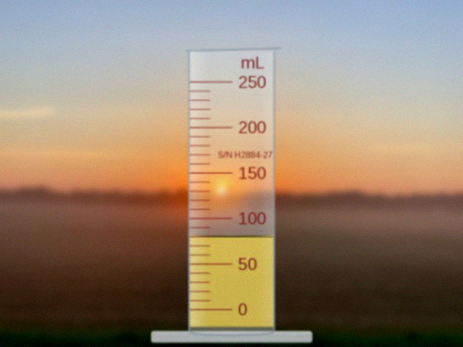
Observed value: 80 mL
